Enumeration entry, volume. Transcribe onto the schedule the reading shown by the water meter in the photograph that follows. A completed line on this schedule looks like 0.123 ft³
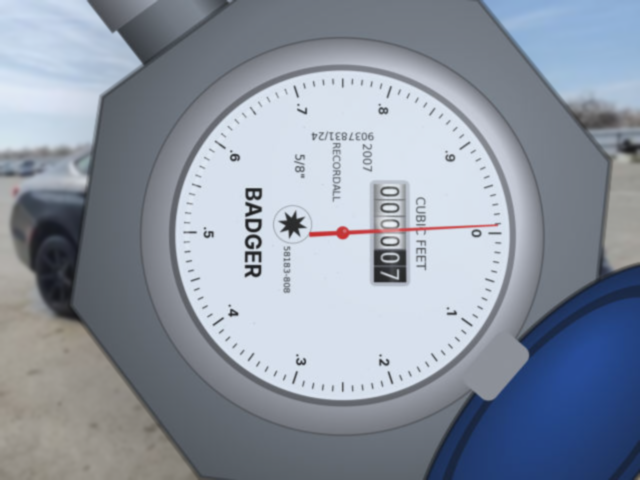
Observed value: 6.99 ft³
